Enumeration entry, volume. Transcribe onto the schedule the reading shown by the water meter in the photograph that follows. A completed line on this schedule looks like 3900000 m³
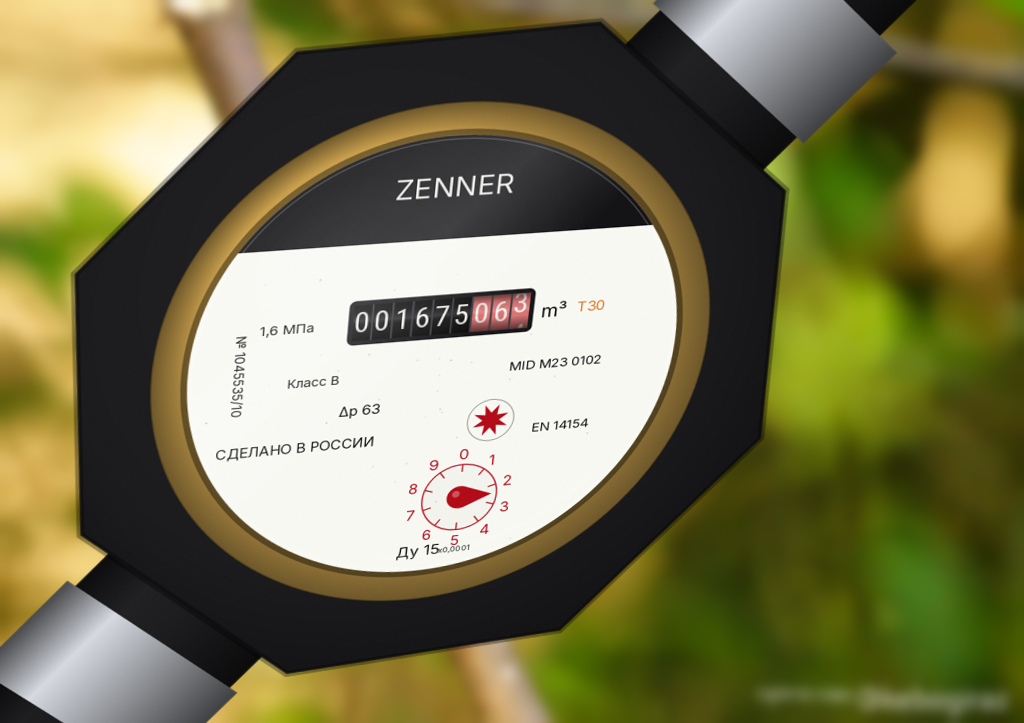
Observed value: 1675.0632 m³
